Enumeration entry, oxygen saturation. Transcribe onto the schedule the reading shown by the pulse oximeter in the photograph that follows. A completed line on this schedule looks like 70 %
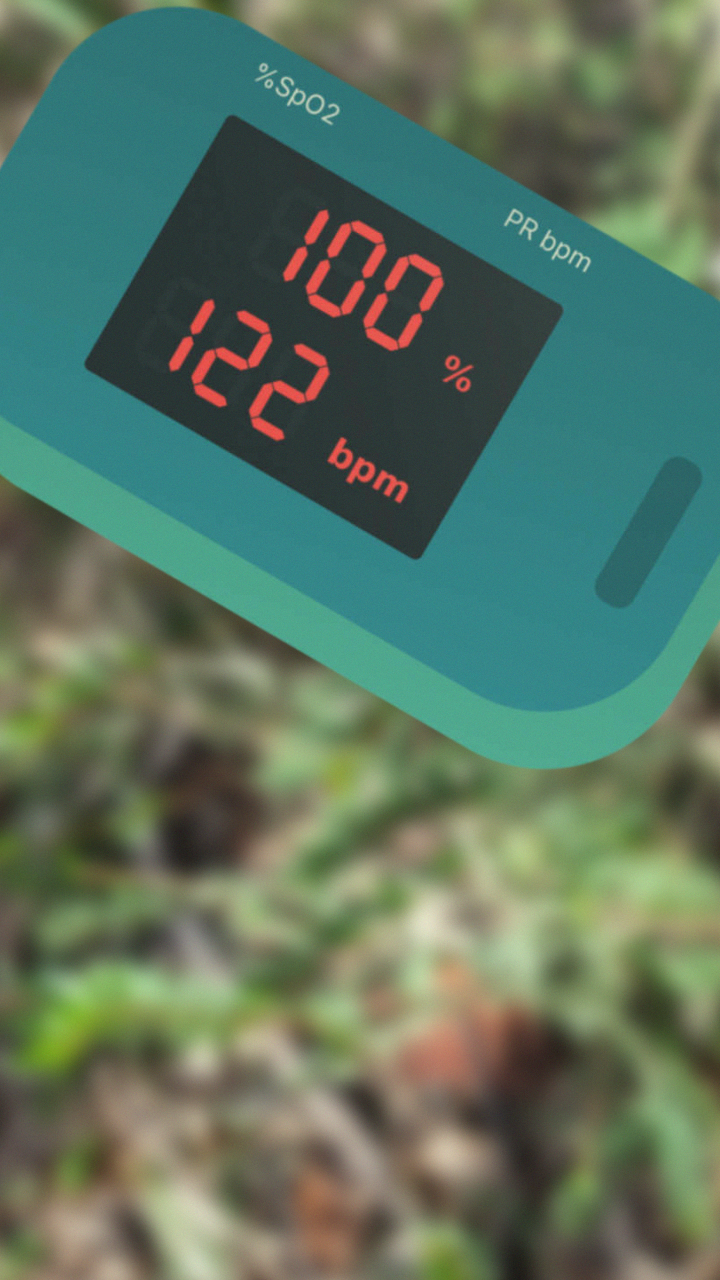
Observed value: 100 %
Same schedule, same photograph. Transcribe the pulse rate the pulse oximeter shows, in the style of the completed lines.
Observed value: 122 bpm
